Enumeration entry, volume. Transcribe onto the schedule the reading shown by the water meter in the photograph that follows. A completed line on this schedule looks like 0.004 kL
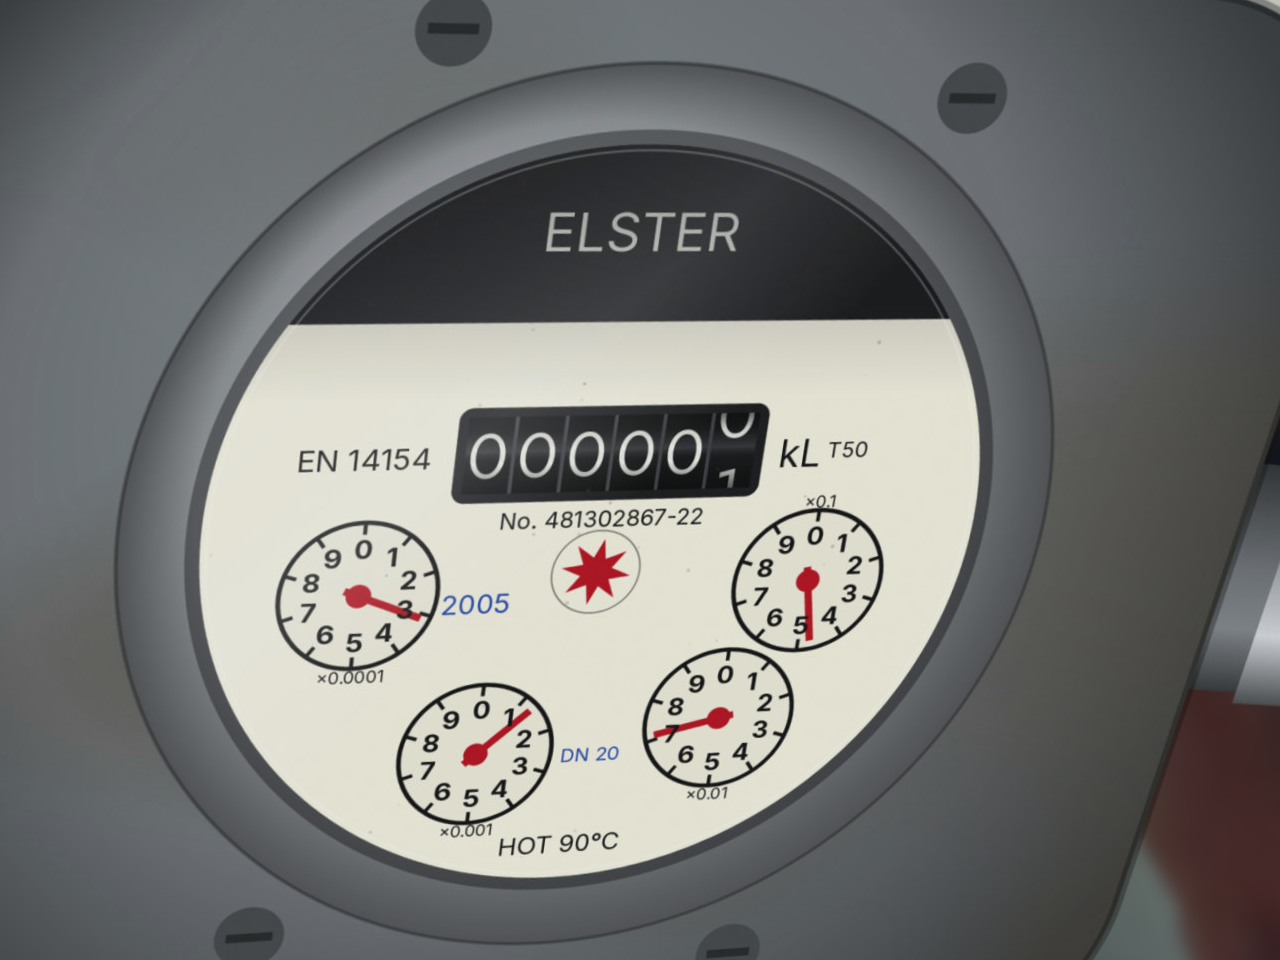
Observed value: 0.4713 kL
